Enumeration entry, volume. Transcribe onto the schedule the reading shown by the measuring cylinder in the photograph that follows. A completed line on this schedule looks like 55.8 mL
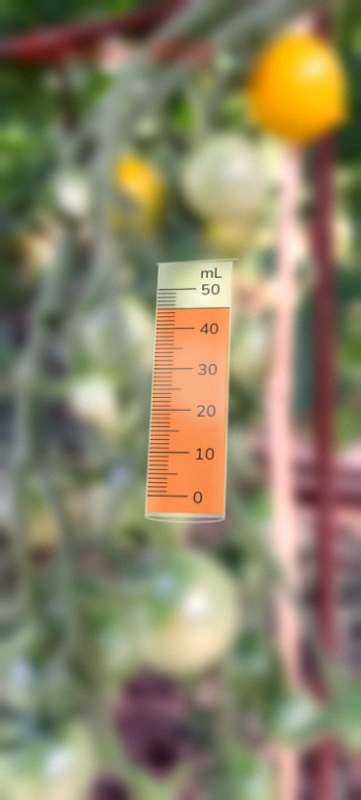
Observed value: 45 mL
